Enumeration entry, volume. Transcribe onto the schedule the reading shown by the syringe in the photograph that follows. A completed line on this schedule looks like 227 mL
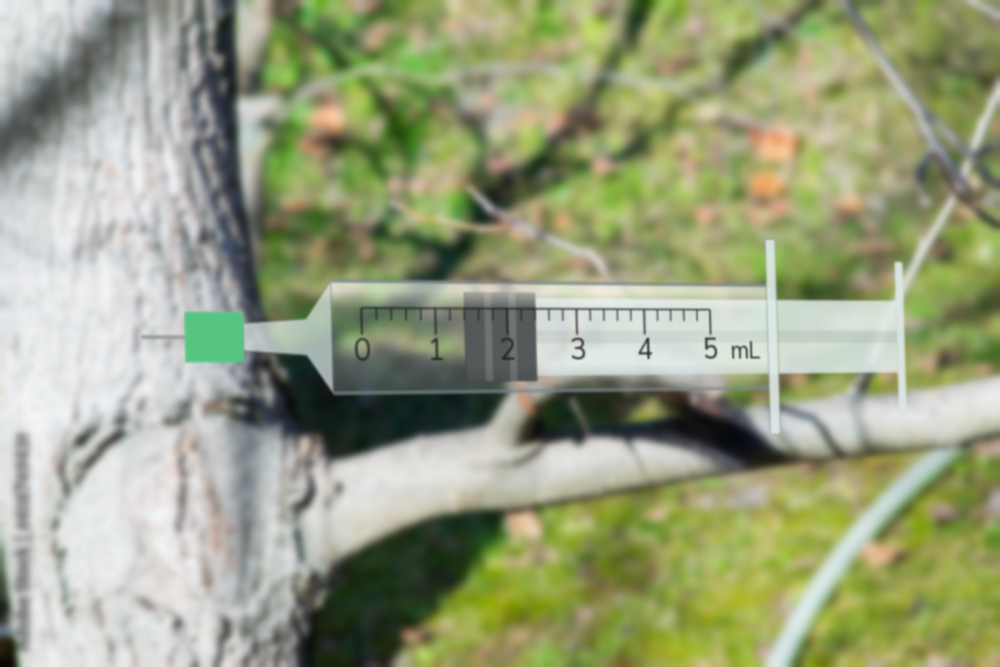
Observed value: 1.4 mL
